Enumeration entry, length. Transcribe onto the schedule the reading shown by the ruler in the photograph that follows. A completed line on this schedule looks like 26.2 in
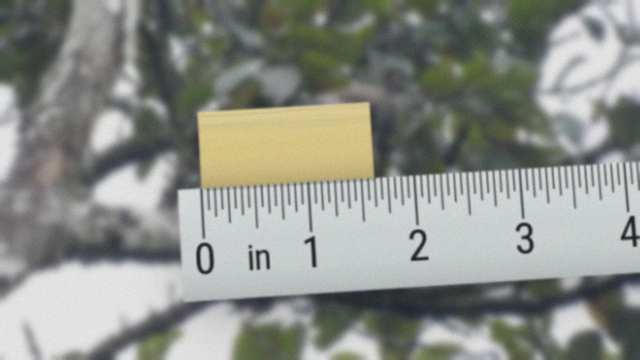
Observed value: 1.625 in
